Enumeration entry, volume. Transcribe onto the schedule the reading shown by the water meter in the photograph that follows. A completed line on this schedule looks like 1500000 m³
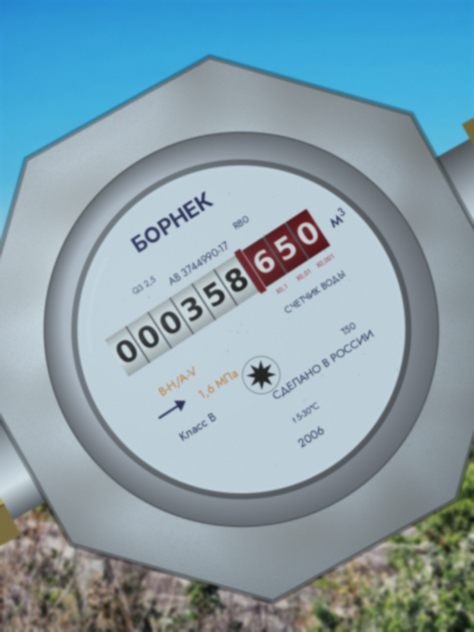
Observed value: 358.650 m³
